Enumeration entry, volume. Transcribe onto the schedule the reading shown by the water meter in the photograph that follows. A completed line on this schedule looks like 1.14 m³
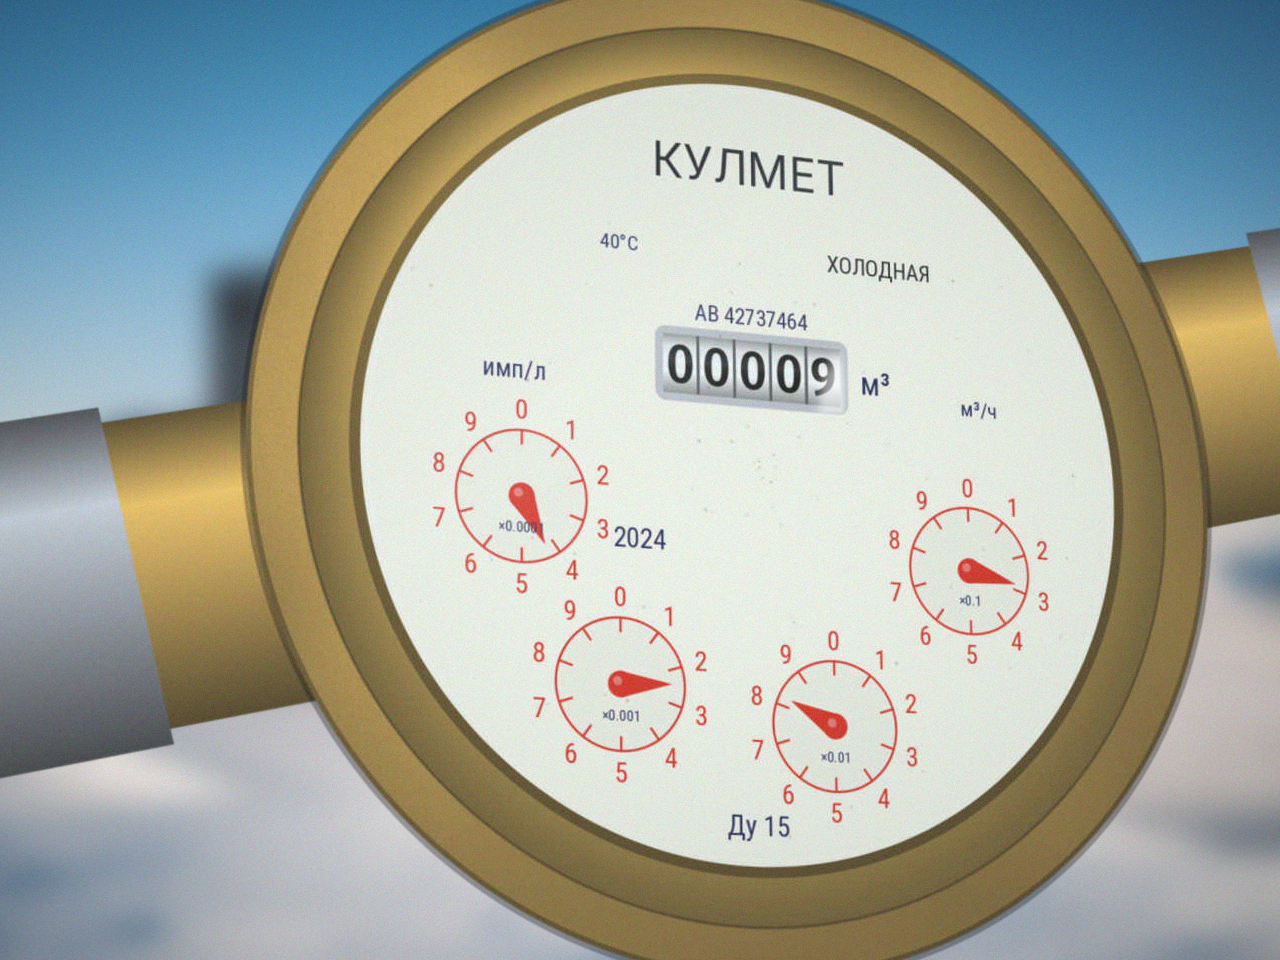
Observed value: 9.2824 m³
